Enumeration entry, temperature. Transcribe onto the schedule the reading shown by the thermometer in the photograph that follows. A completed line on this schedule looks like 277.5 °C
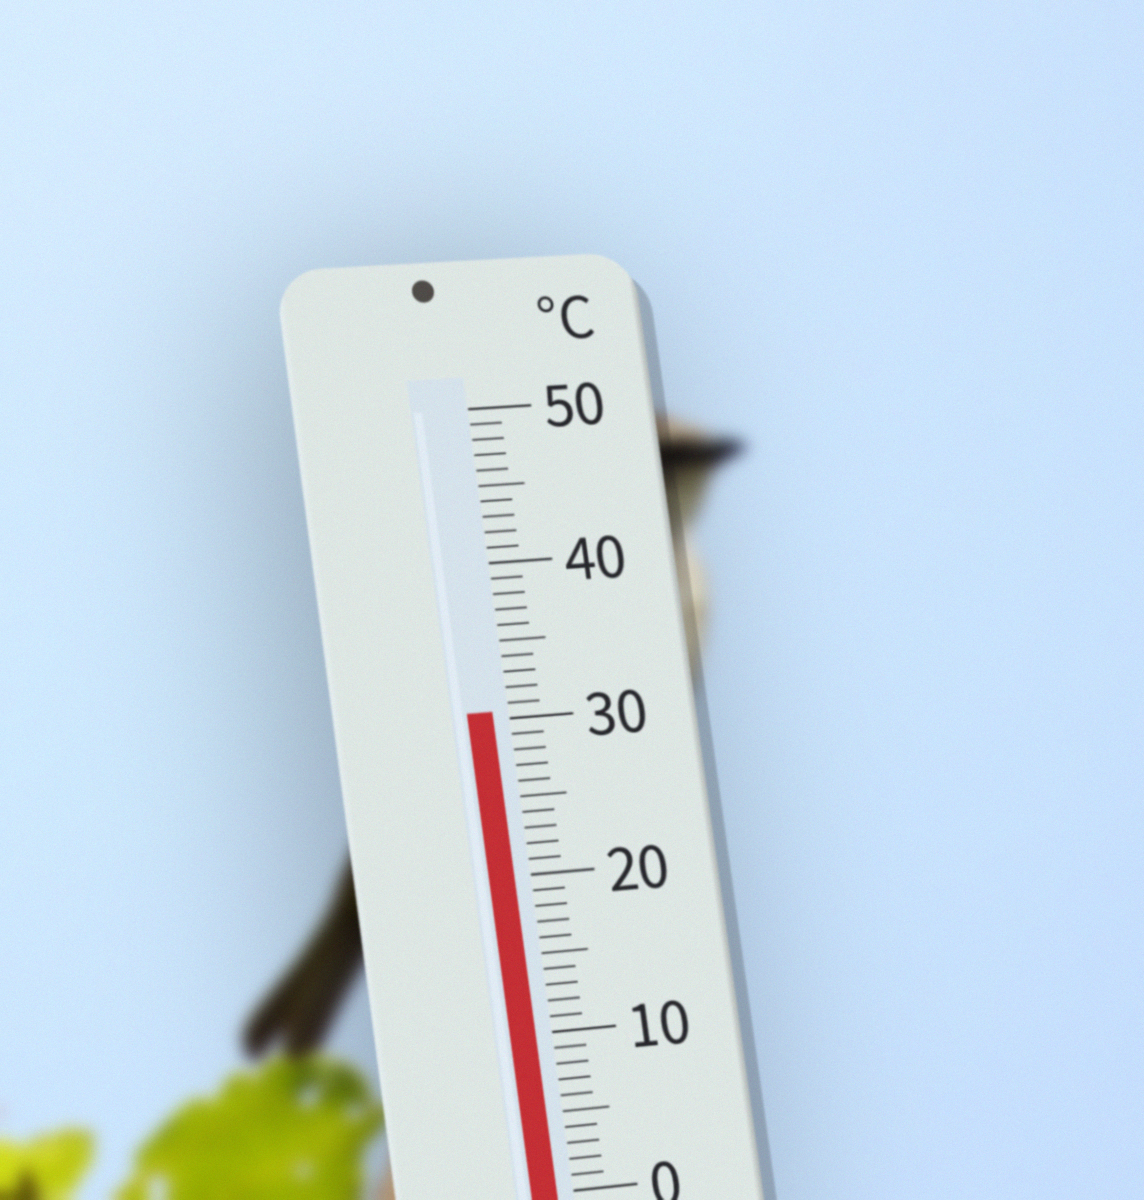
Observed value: 30.5 °C
